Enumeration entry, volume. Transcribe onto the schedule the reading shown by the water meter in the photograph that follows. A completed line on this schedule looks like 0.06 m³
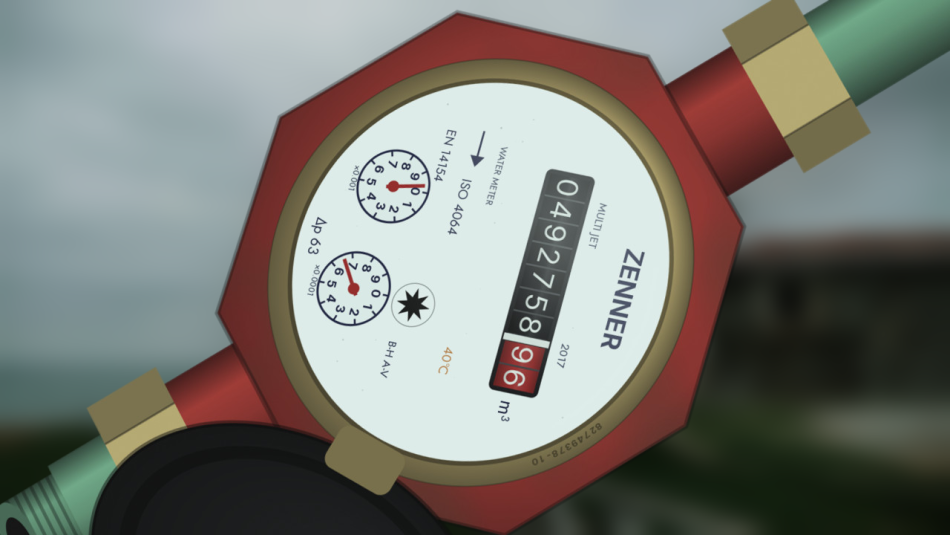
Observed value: 492758.9596 m³
